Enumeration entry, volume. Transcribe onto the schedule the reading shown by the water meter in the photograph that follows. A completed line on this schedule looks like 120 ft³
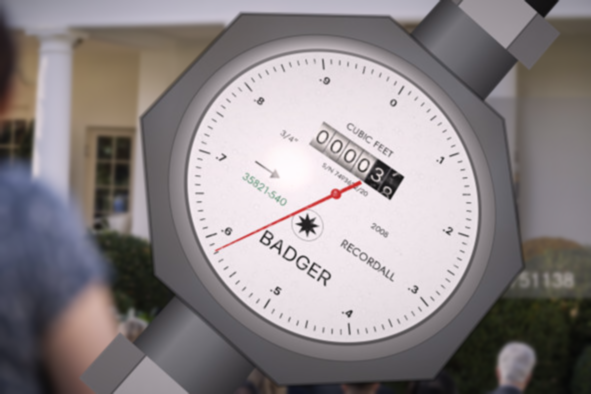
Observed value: 37.58 ft³
